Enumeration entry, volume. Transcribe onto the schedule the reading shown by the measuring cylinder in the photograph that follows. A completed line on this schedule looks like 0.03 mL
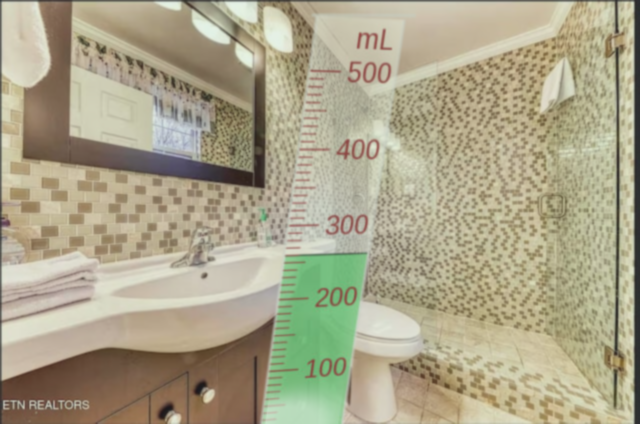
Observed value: 260 mL
